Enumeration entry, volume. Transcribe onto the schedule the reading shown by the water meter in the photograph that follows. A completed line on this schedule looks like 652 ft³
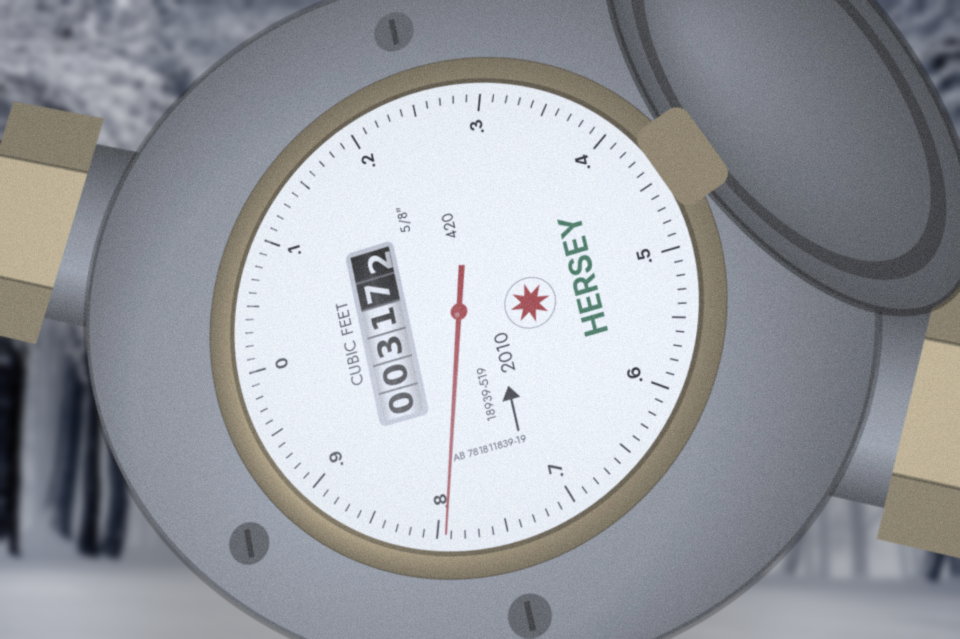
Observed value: 3171.79 ft³
